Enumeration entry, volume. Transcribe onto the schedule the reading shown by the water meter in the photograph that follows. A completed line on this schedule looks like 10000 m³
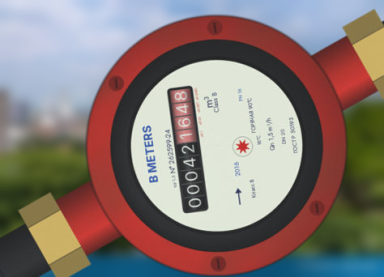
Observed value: 42.1648 m³
